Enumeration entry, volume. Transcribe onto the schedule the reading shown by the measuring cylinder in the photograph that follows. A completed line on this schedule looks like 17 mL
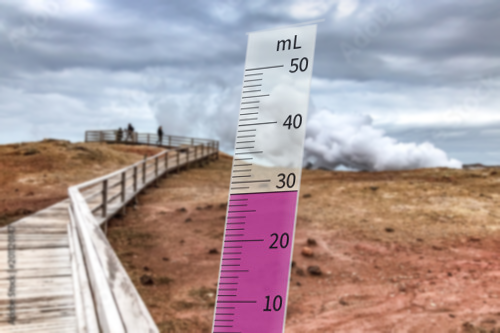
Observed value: 28 mL
